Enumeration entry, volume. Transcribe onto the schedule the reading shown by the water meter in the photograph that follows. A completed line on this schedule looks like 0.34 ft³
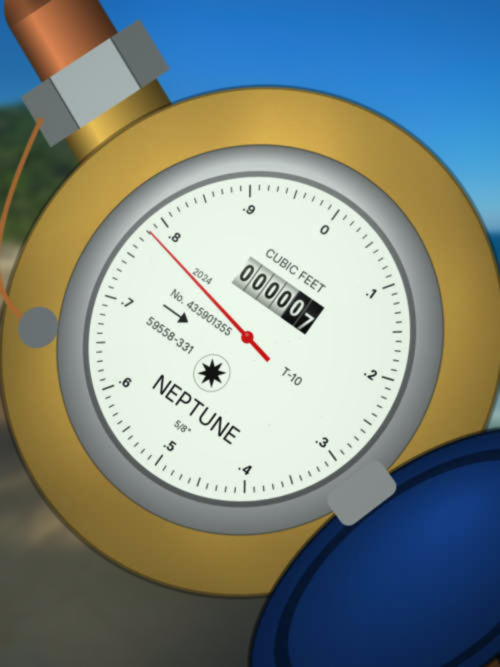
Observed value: 6.78 ft³
